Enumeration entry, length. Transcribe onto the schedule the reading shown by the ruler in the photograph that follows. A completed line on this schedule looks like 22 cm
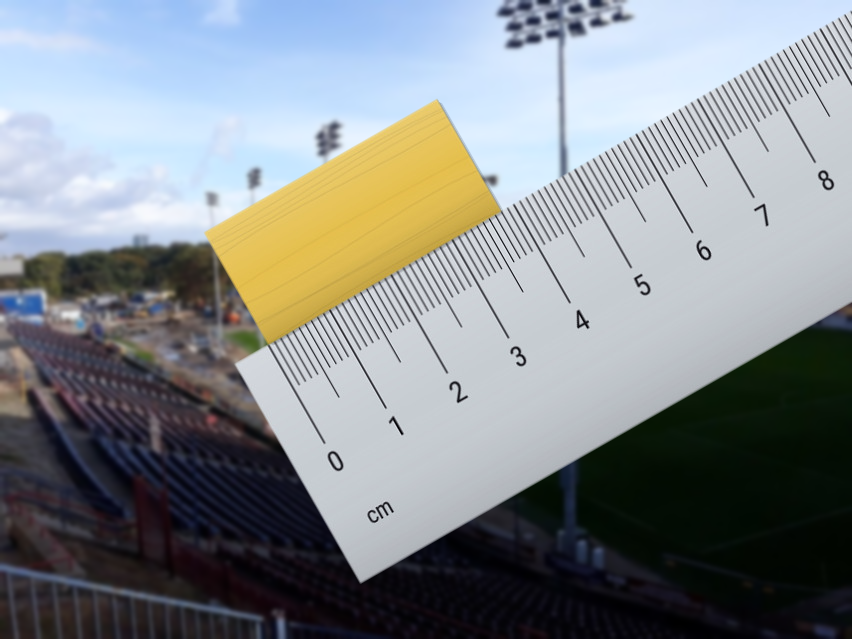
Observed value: 3.8 cm
